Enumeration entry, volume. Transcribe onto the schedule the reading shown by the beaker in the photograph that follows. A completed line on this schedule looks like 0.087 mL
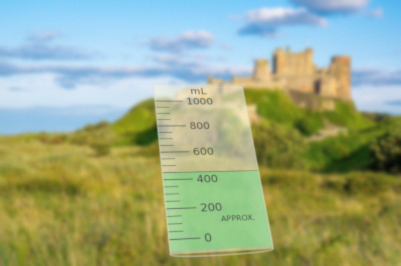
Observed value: 450 mL
